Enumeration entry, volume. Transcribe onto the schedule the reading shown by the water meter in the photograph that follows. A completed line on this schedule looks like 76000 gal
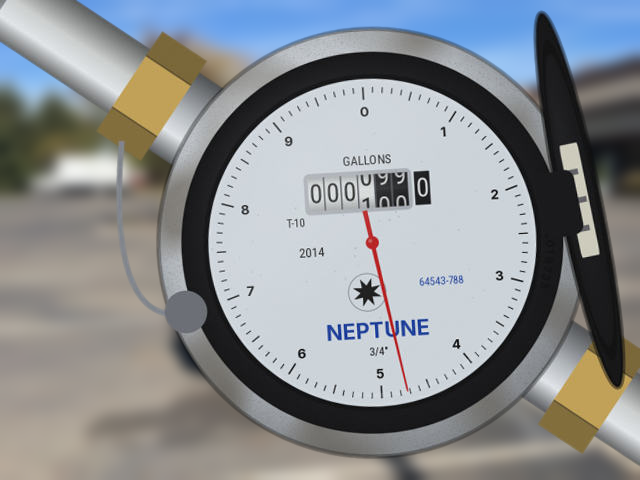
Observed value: 994.7 gal
